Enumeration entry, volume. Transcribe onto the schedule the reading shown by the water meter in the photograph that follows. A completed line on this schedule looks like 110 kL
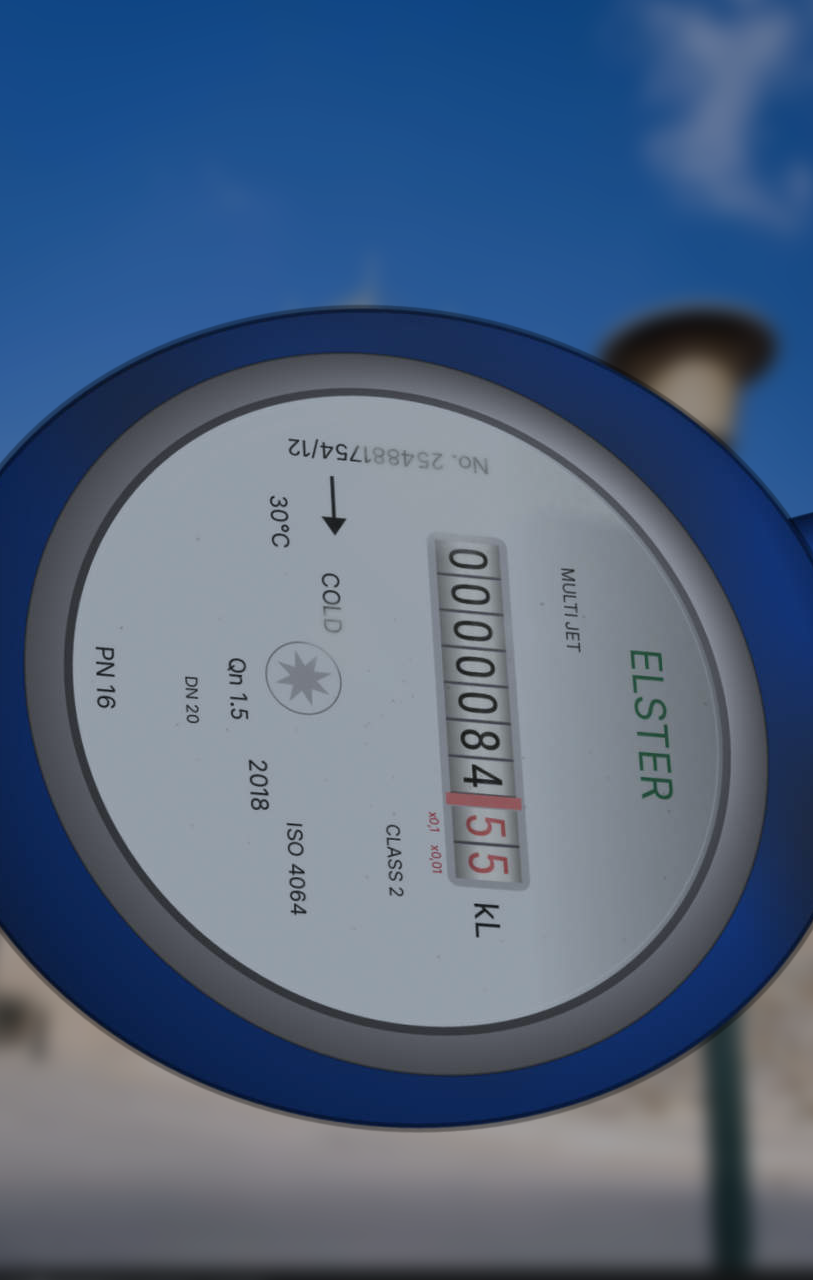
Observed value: 84.55 kL
